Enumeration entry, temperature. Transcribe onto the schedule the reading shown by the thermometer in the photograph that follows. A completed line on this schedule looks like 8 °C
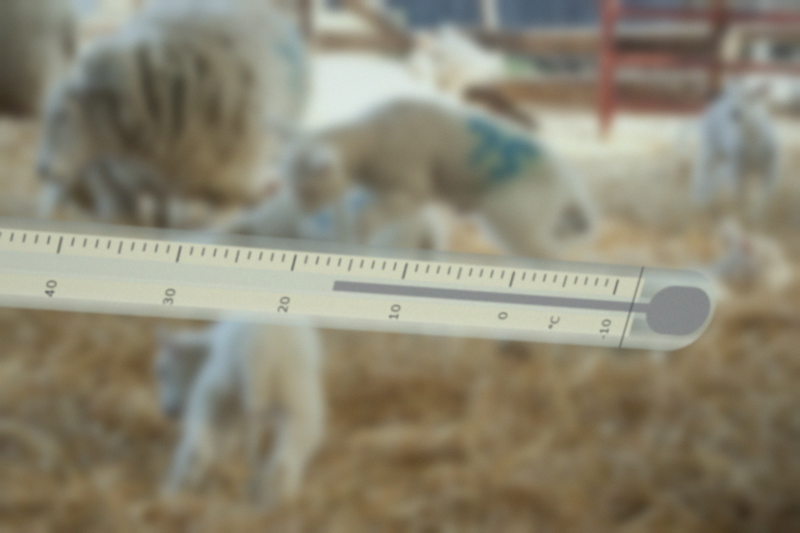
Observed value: 16 °C
